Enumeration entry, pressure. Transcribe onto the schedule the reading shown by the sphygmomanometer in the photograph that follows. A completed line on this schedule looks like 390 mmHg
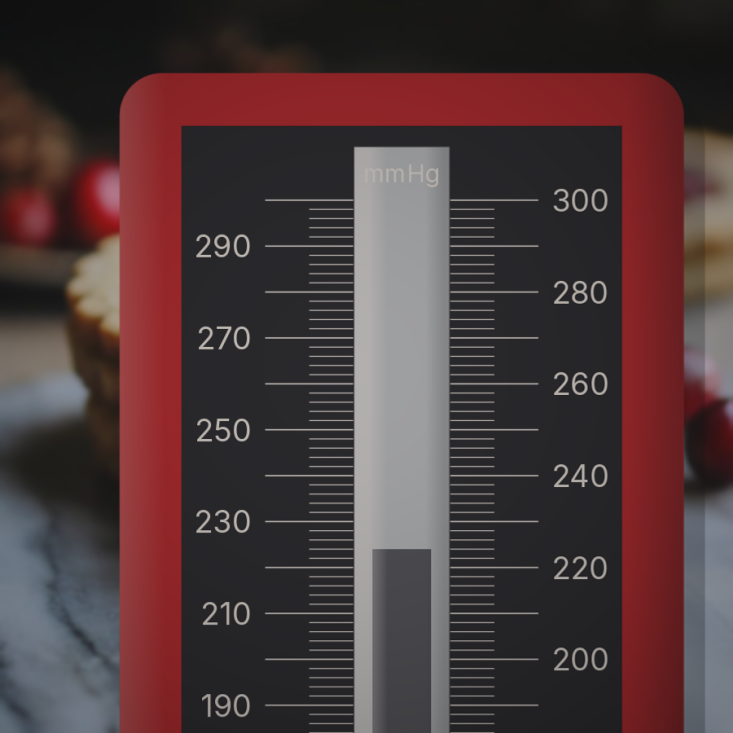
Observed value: 224 mmHg
